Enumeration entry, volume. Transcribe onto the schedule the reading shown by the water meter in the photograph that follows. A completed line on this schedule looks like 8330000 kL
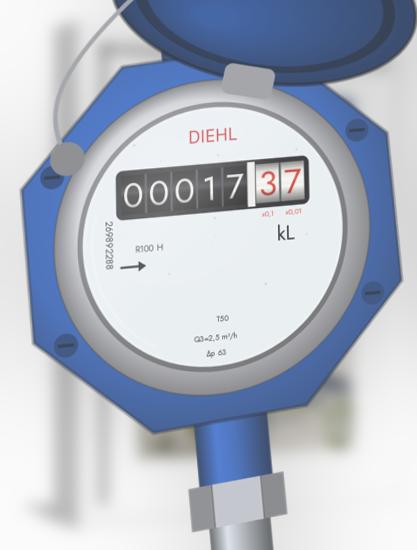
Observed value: 17.37 kL
